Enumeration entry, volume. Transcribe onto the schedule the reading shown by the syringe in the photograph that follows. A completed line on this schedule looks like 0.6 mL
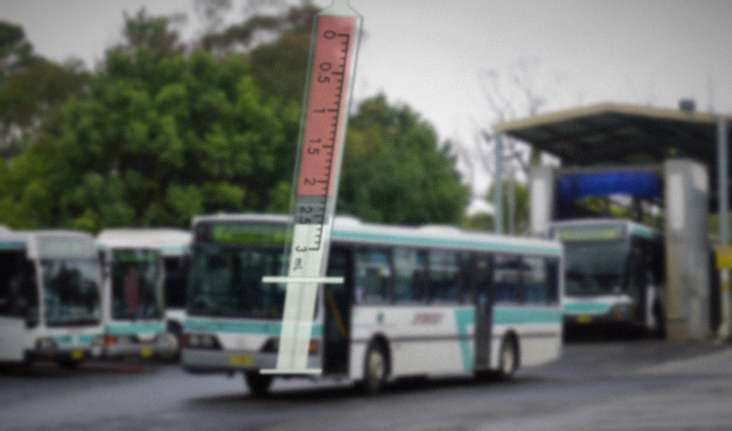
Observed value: 2.2 mL
